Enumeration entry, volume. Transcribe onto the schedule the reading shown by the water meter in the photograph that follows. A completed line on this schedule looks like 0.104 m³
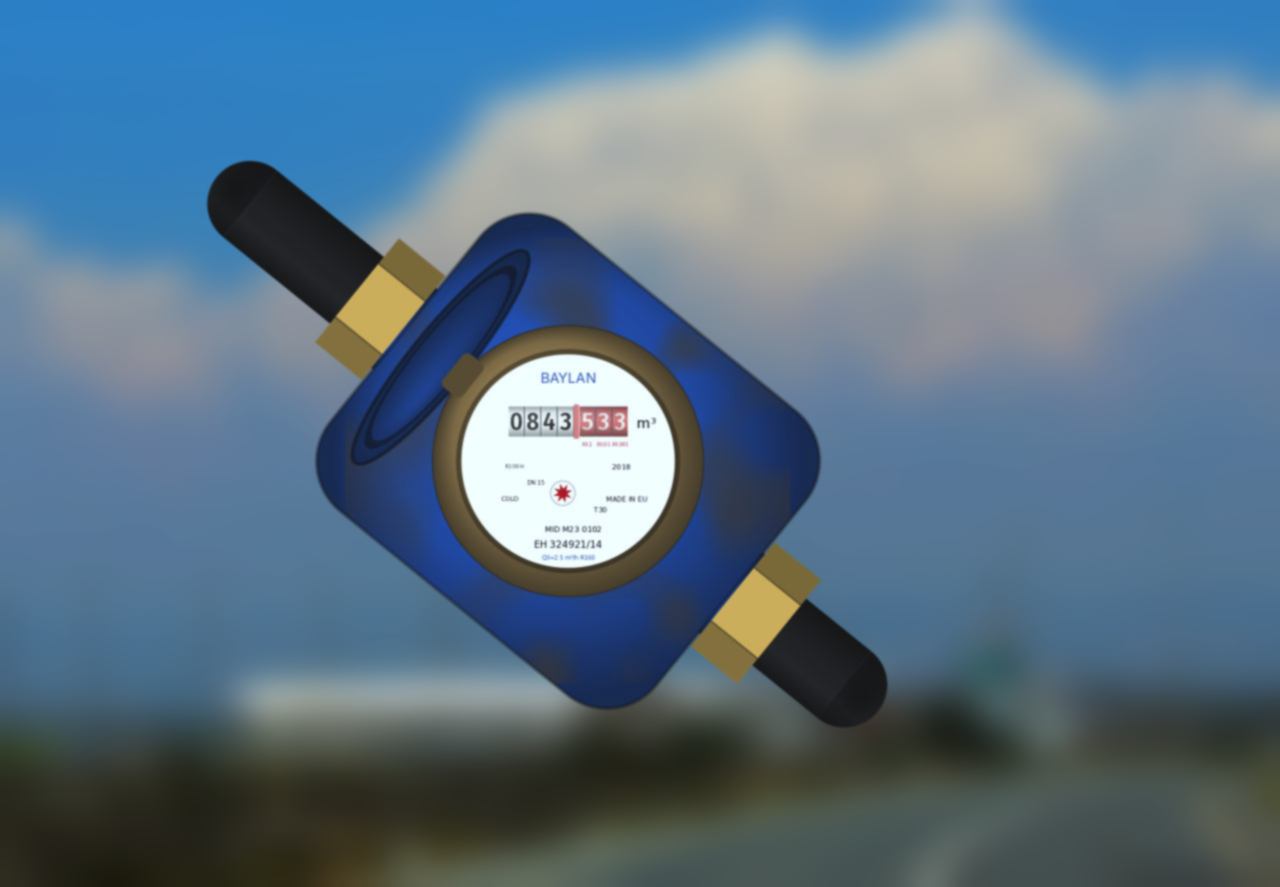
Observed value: 843.533 m³
